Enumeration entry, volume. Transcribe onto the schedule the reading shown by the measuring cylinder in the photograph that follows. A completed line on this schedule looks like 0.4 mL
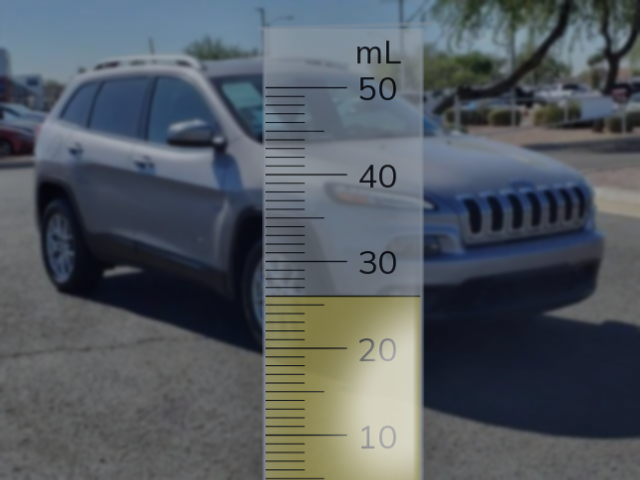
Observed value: 26 mL
